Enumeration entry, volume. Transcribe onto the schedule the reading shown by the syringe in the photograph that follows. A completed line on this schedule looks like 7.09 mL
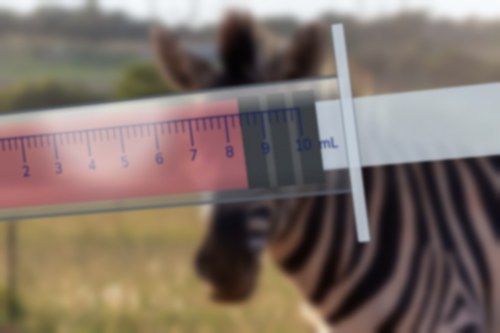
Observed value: 8.4 mL
